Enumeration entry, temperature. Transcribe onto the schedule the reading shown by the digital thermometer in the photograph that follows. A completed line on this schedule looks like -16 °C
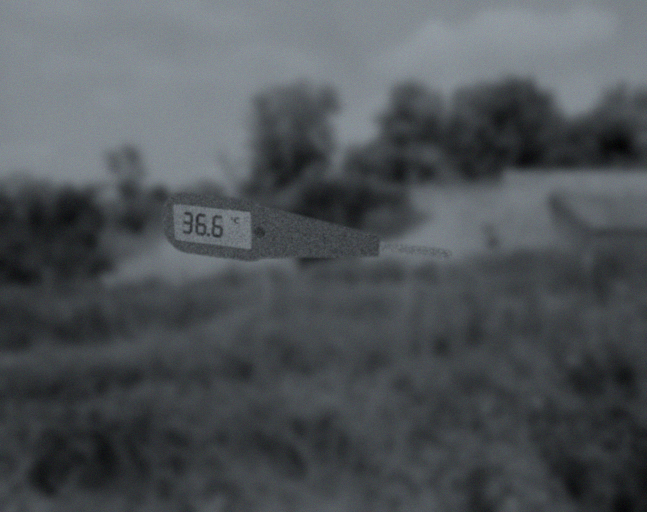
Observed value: 36.6 °C
